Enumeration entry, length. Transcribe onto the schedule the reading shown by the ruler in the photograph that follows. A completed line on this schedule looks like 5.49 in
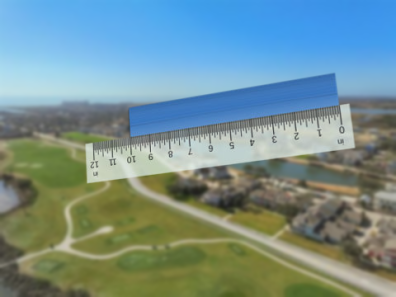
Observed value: 10 in
